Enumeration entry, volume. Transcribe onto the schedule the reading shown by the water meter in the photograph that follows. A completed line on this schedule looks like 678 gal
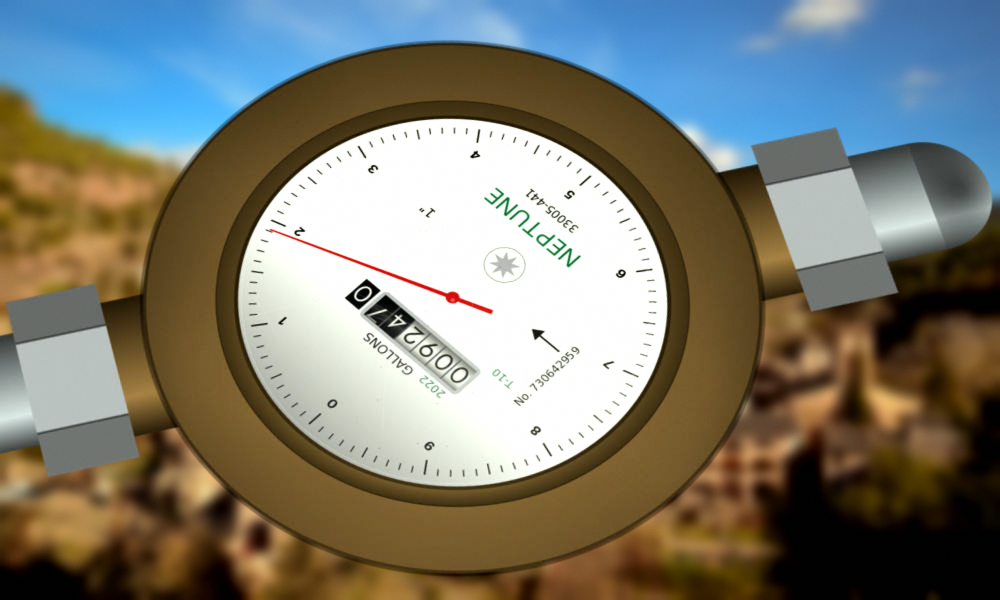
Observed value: 92471.9 gal
